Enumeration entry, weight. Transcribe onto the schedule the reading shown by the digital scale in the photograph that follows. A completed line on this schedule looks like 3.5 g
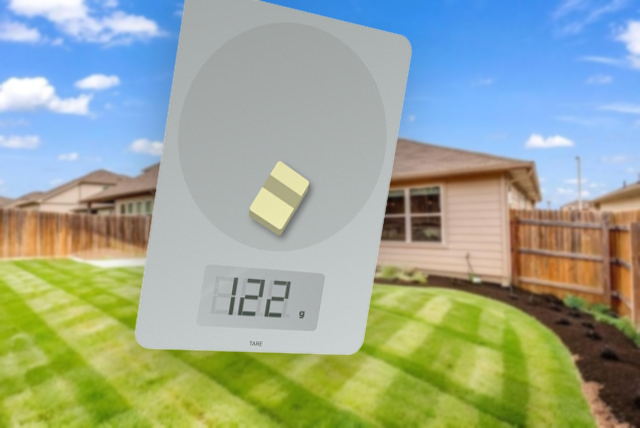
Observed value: 122 g
